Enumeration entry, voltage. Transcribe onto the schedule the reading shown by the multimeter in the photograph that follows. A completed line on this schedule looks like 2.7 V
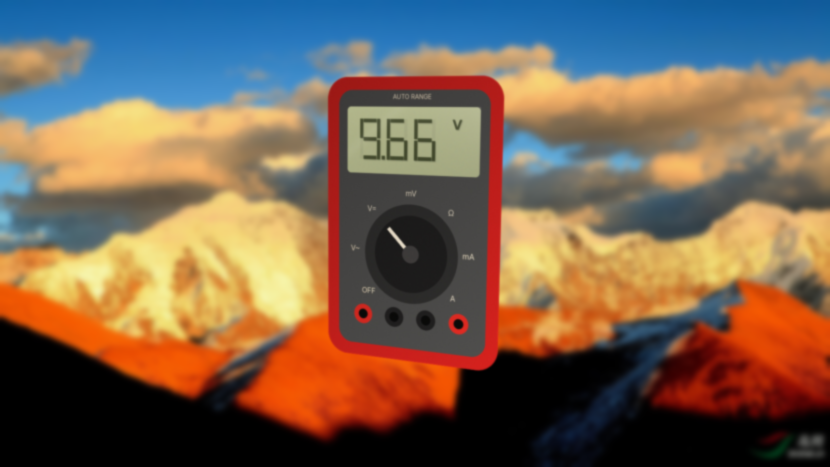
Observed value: 9.66 V
